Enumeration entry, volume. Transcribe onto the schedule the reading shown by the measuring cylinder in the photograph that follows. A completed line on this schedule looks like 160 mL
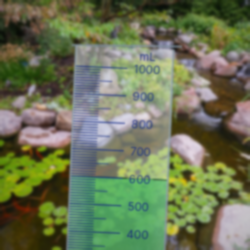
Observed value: 600 mL
